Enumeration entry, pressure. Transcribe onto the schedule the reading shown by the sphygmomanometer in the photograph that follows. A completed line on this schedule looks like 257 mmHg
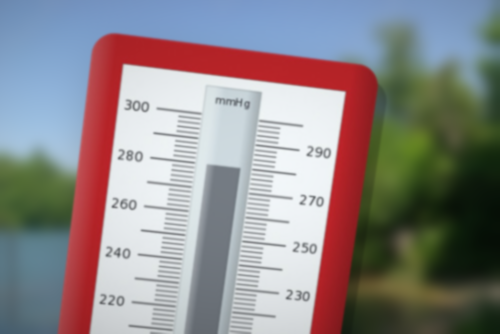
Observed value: 280 mmHg
